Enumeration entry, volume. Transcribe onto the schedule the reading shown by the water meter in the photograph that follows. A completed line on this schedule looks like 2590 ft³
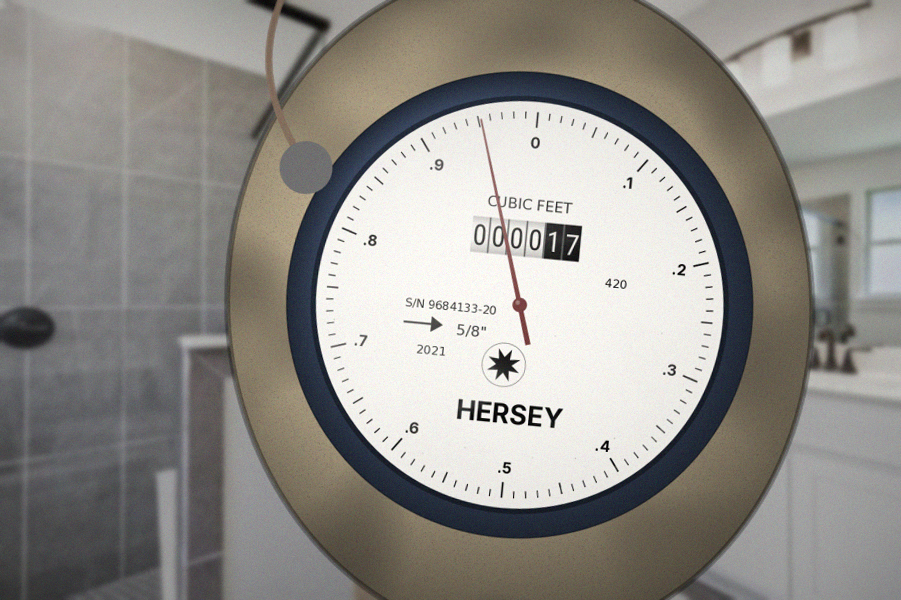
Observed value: 16.95 ft³
